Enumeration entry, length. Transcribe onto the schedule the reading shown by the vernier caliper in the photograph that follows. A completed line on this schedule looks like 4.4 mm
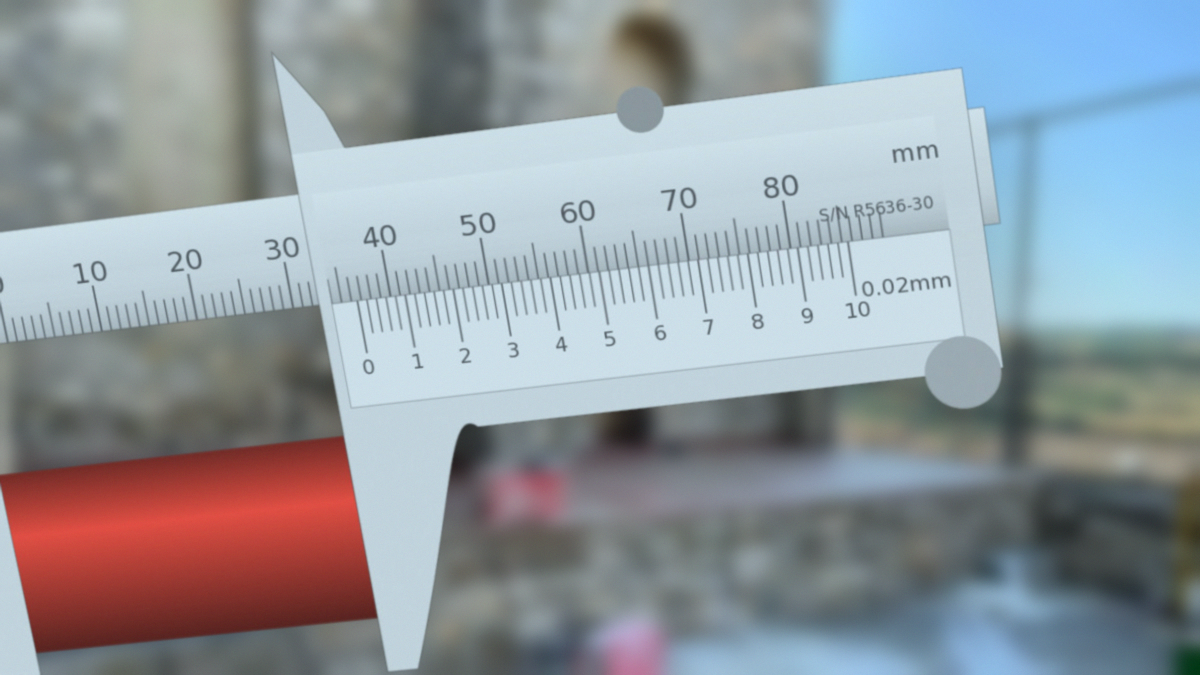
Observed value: 36.6 mm
